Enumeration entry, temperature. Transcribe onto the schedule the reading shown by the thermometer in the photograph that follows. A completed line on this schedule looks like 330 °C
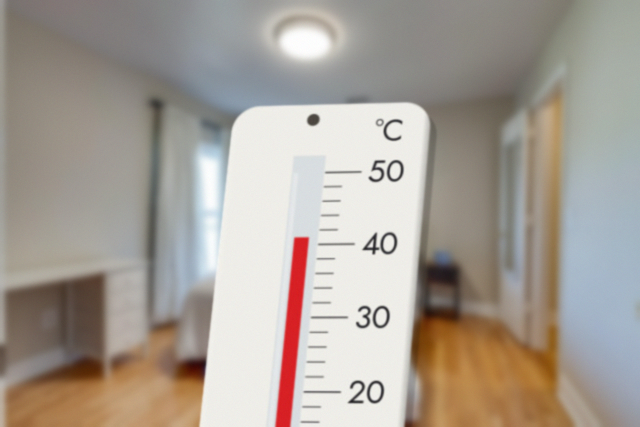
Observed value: 41 °C
